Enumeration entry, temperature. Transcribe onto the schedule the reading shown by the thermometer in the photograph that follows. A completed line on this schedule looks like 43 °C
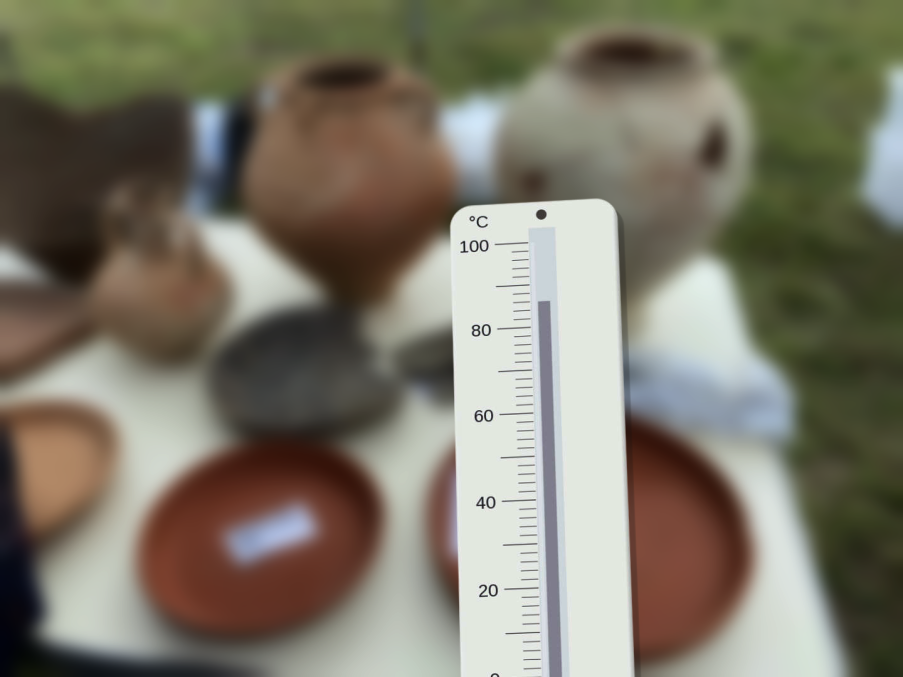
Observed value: 86 °C
